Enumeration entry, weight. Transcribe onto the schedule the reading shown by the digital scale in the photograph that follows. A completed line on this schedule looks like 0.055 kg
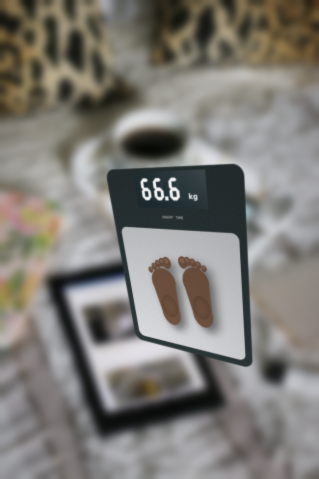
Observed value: 66.6 kg
